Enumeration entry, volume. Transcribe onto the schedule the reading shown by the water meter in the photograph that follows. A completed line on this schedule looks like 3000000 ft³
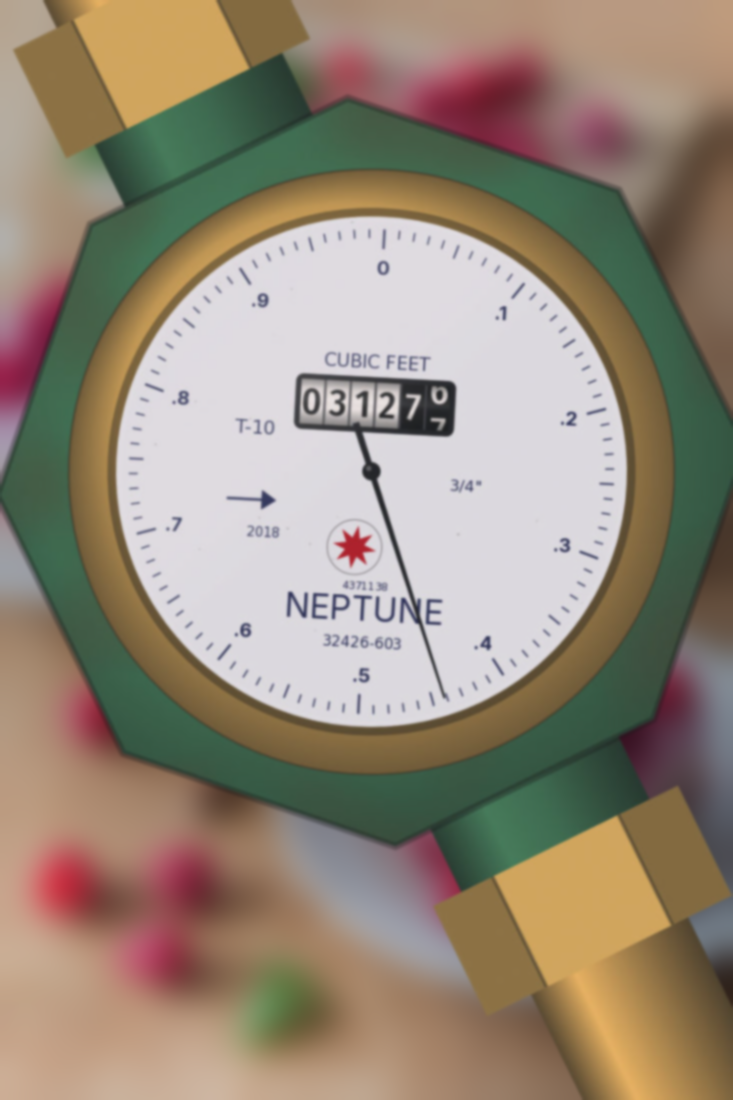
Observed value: 31276.44 ft³
